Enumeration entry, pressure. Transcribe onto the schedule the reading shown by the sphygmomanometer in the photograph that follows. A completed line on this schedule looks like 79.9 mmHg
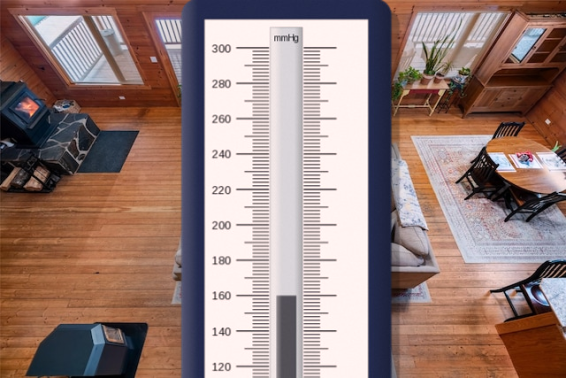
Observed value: 160 mmHg
